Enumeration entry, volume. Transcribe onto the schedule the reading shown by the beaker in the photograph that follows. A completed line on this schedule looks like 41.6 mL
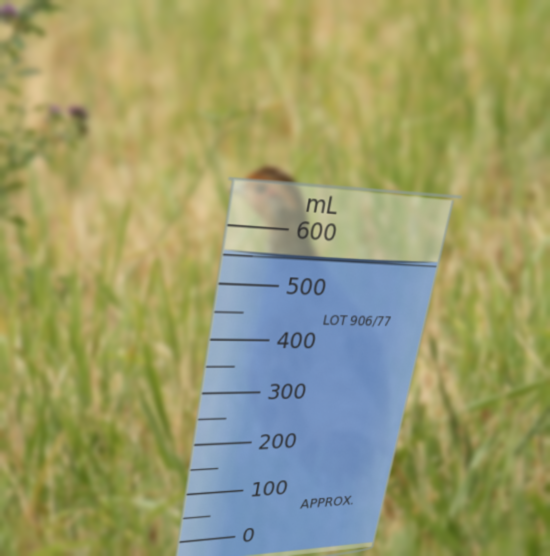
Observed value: 550 mL
